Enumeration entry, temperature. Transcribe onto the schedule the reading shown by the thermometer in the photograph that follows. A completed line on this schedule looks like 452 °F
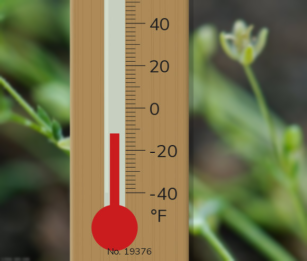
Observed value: -12 °F
